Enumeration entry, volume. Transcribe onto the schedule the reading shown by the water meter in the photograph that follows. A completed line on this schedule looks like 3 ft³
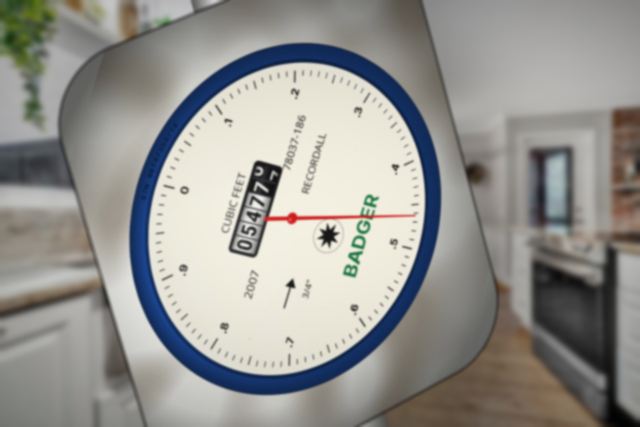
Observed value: 54776.46 ft³
